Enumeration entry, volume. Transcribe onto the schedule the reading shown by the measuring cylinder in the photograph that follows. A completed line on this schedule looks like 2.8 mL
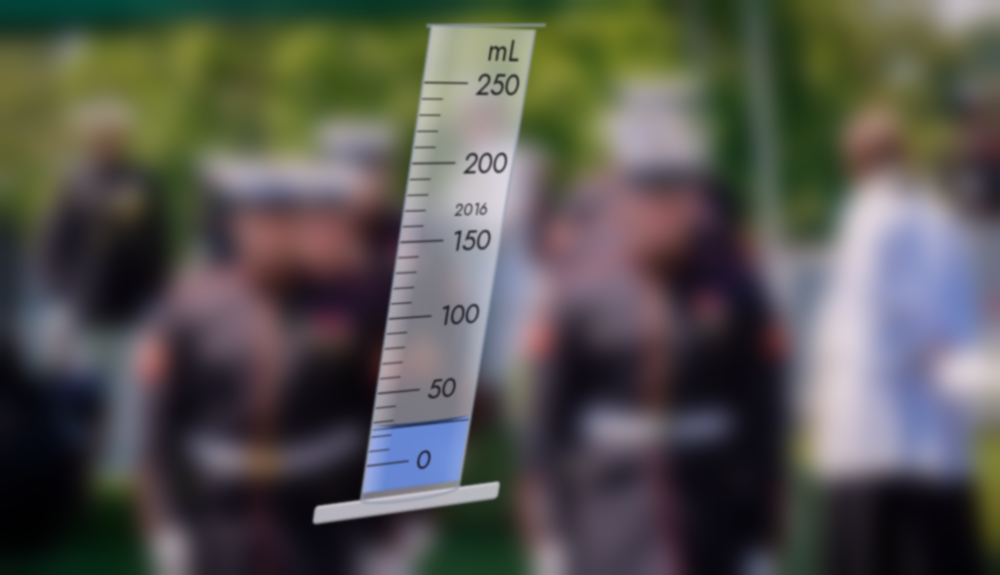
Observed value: 25 mL
